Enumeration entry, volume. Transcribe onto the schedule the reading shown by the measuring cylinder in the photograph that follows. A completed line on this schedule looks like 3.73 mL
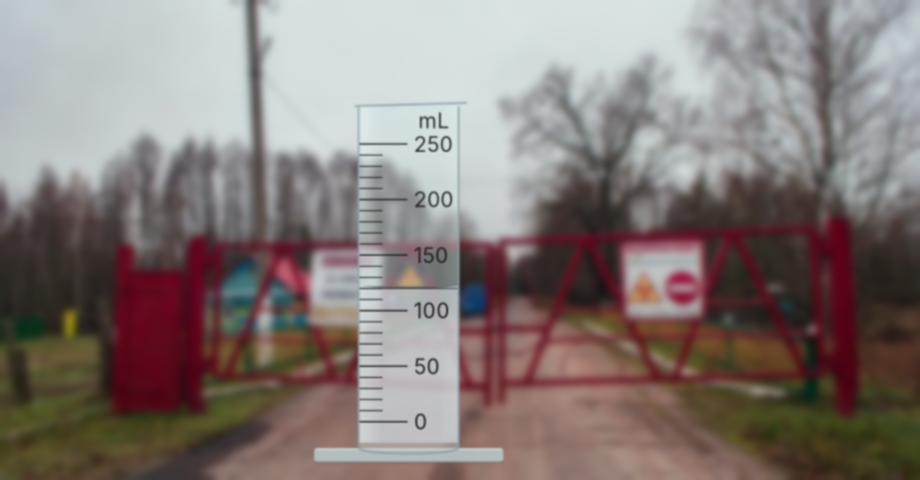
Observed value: 120 mL
